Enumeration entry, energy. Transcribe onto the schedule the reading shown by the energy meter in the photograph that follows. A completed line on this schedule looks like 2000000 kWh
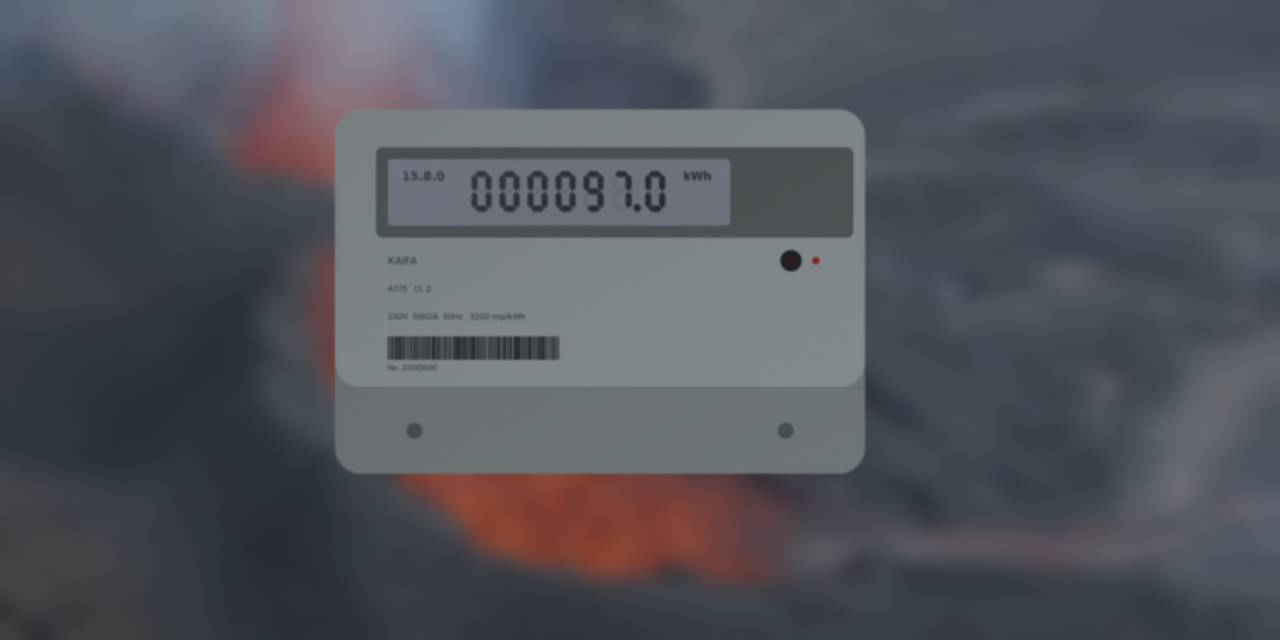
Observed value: 97.0 kWh
